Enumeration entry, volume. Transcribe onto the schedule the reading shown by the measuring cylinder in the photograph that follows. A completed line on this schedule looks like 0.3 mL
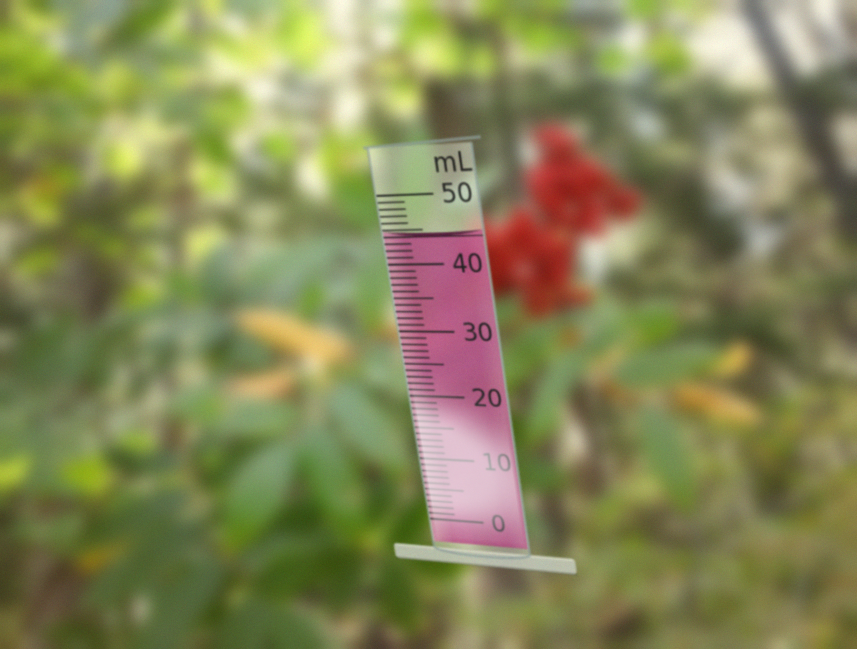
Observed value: 44 mL
